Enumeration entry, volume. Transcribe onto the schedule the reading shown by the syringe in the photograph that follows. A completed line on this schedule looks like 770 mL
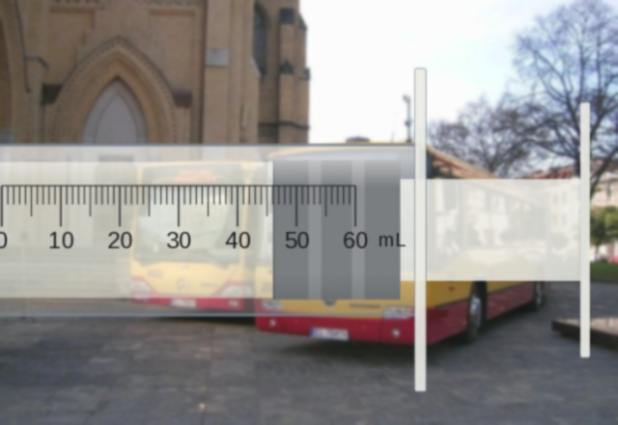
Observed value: 46 mL
